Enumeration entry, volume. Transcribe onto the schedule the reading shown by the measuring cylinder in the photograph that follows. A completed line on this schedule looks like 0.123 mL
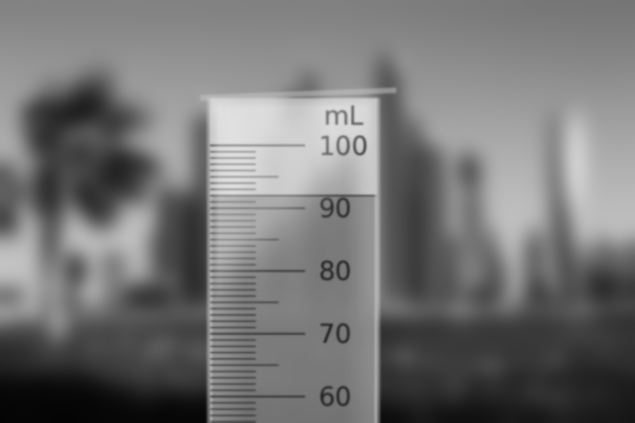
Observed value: 92 mL
